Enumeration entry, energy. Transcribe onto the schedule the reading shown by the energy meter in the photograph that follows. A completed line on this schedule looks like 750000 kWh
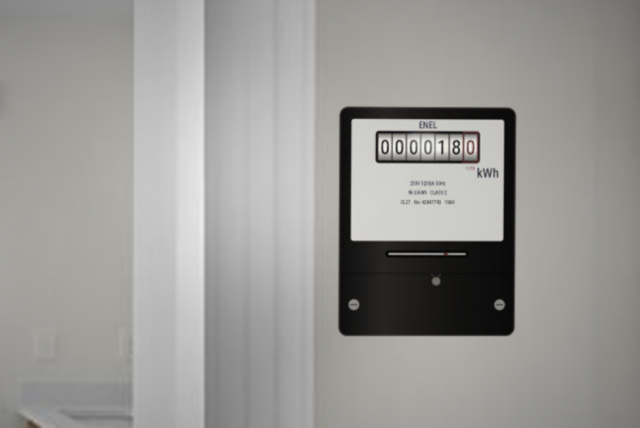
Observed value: 18.0 kWh
